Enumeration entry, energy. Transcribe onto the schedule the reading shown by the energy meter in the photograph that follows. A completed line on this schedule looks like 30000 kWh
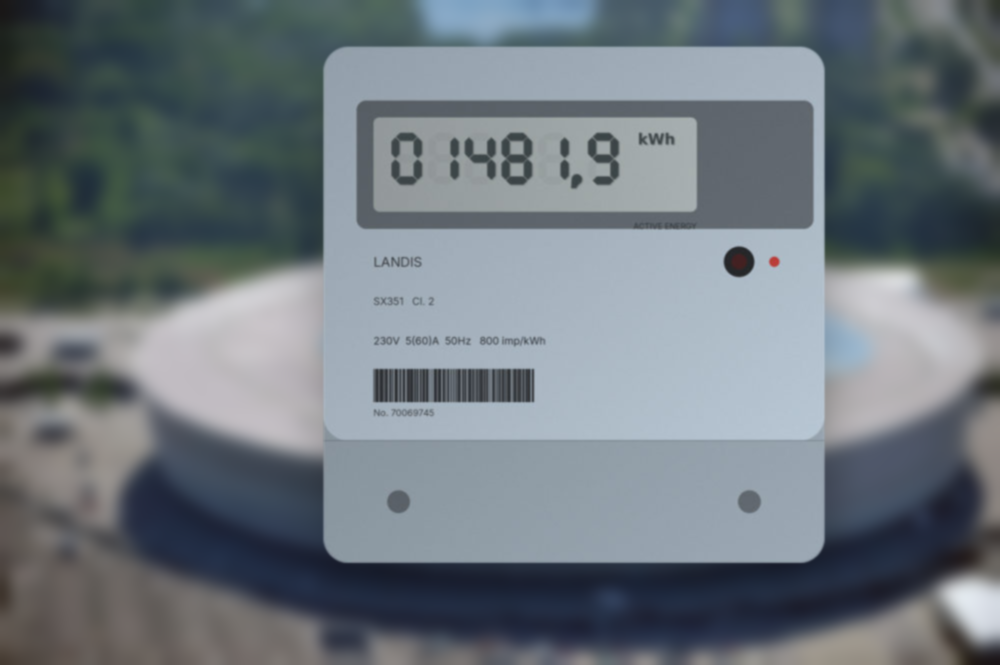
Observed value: 1481.9 kWh
